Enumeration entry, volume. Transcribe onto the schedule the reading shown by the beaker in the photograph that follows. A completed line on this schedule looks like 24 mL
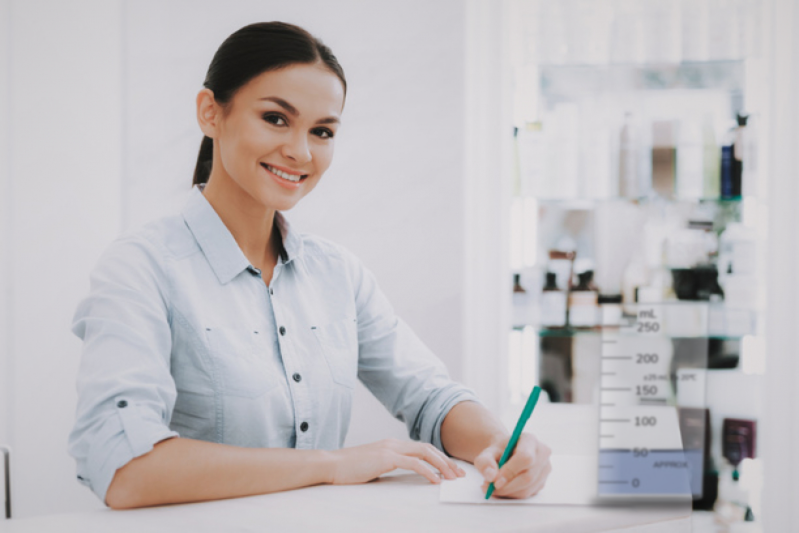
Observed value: 50 mL
